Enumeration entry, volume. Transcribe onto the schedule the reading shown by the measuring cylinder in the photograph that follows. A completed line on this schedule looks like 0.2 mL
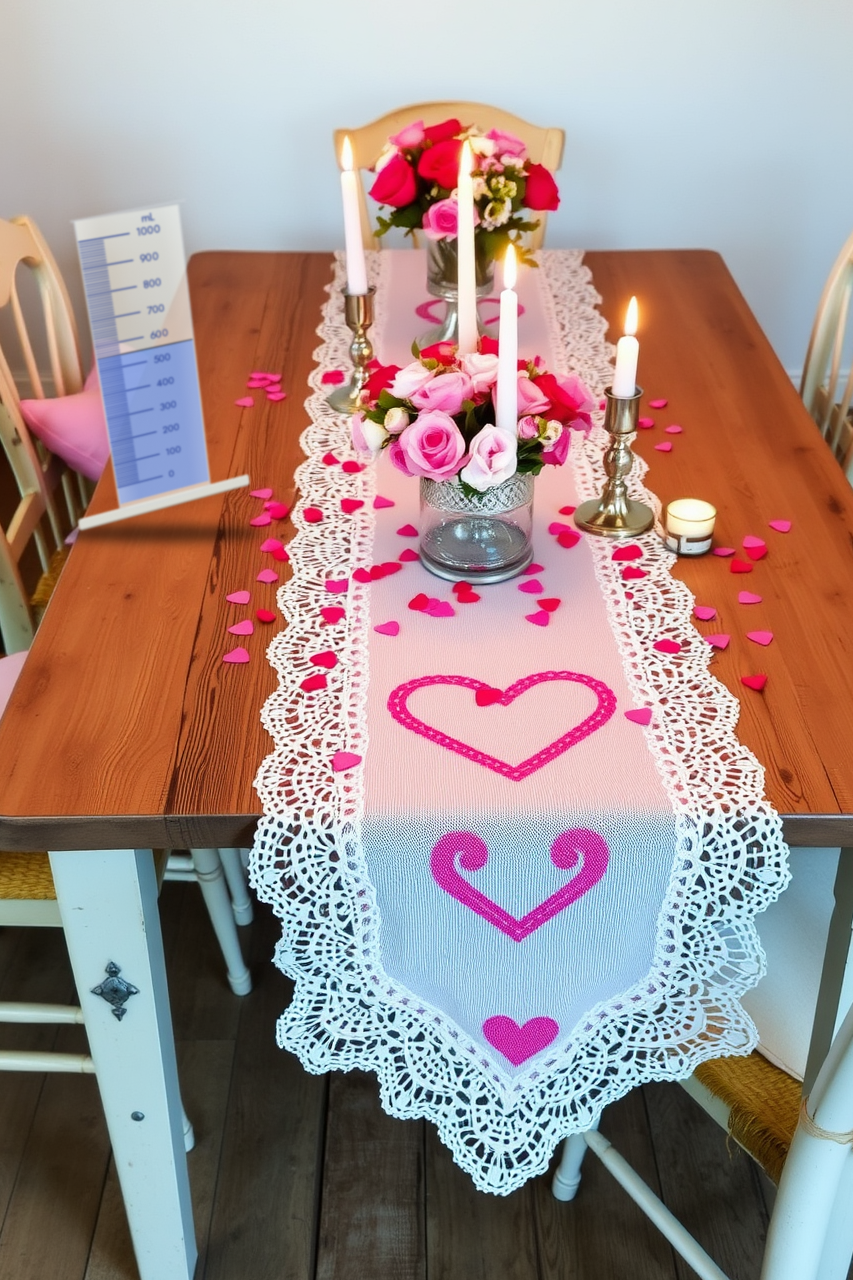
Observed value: 550 mL
